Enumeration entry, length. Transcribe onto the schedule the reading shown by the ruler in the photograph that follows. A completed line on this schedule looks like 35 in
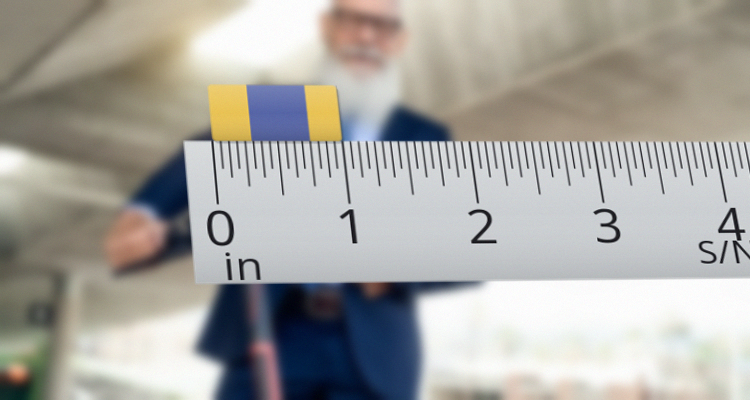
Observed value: 1 in
